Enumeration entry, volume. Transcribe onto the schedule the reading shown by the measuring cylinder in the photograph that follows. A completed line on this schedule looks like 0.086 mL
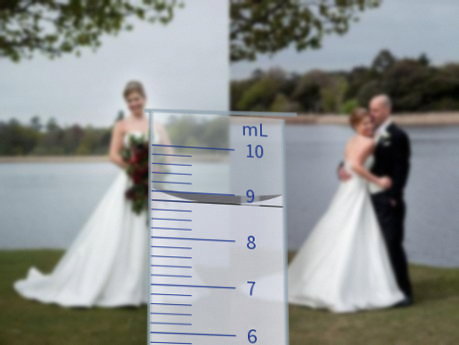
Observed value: 8.8 mL
